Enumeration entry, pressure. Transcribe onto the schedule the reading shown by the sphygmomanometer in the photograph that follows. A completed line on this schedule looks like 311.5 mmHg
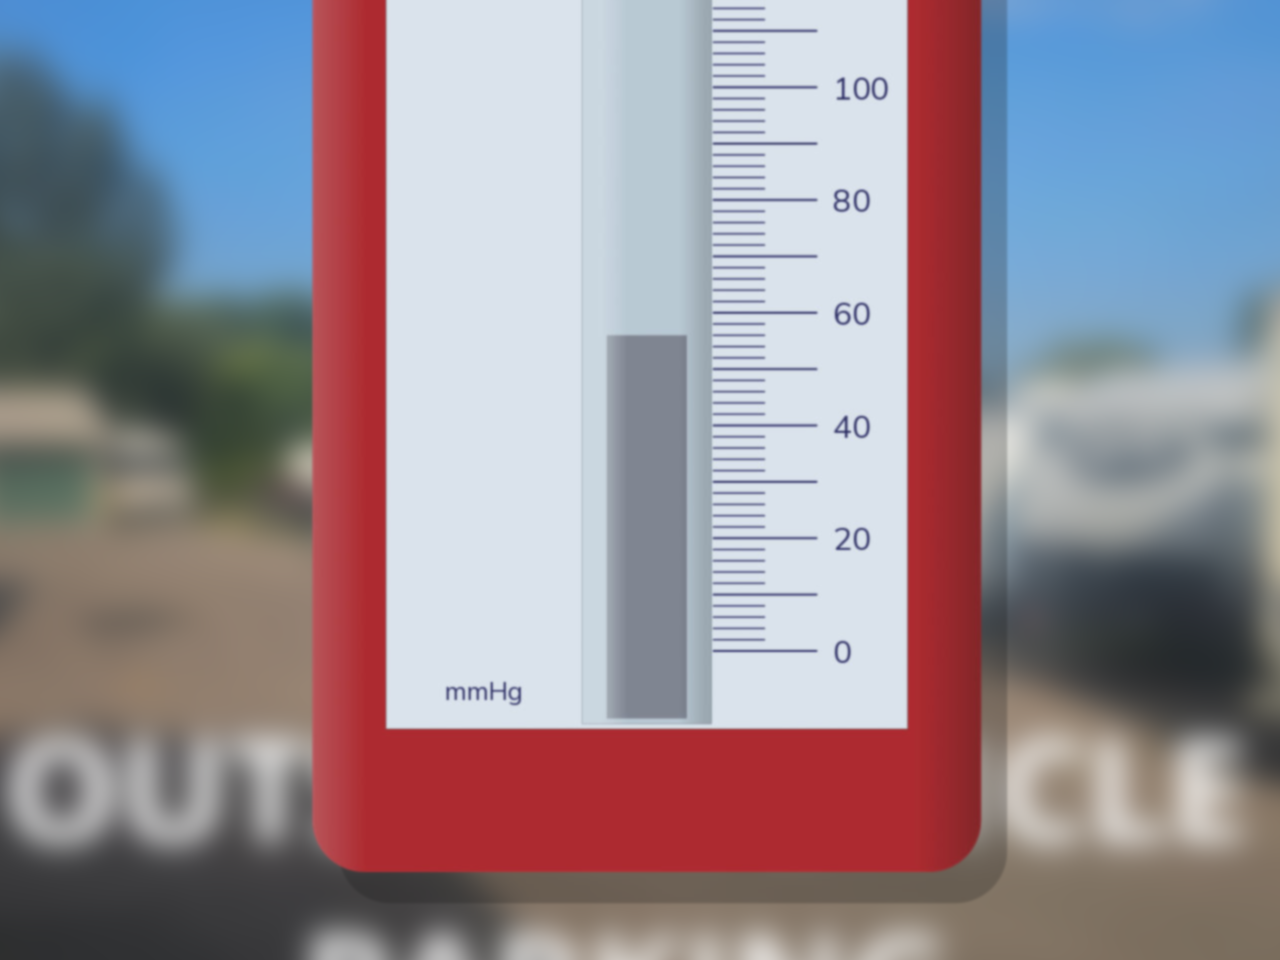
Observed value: 56 mmHg
